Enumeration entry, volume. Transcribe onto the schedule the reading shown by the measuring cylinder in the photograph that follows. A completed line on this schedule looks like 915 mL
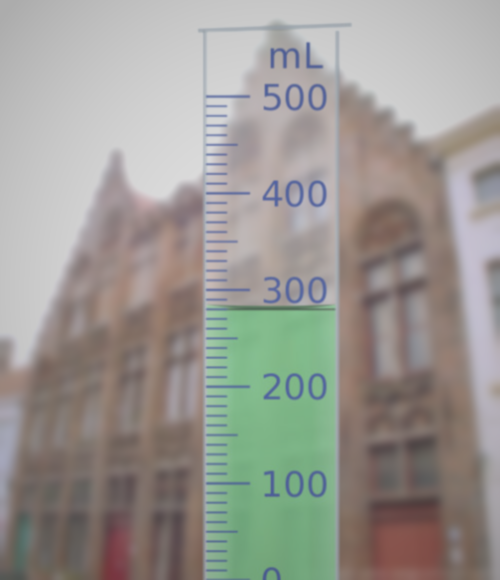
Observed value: 280 mL
